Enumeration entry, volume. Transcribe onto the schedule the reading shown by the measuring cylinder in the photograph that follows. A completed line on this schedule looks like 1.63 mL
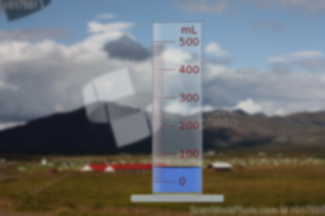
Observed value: 50 mL
